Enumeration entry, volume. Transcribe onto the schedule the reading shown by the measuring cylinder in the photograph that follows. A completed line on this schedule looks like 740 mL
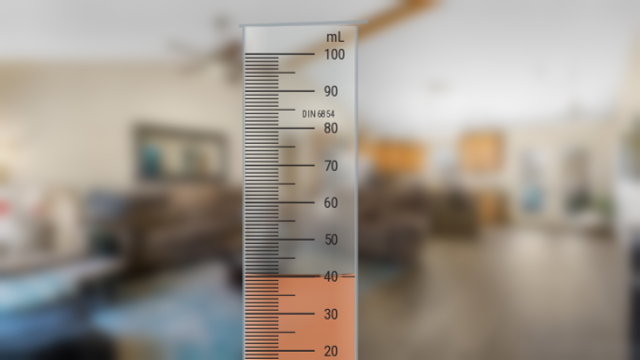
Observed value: 40 mL
